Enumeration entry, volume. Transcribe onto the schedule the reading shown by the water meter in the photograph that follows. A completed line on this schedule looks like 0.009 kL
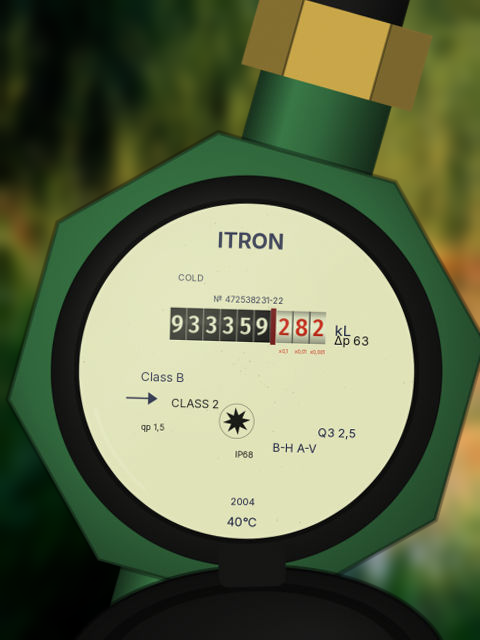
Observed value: 933359.282 kL
